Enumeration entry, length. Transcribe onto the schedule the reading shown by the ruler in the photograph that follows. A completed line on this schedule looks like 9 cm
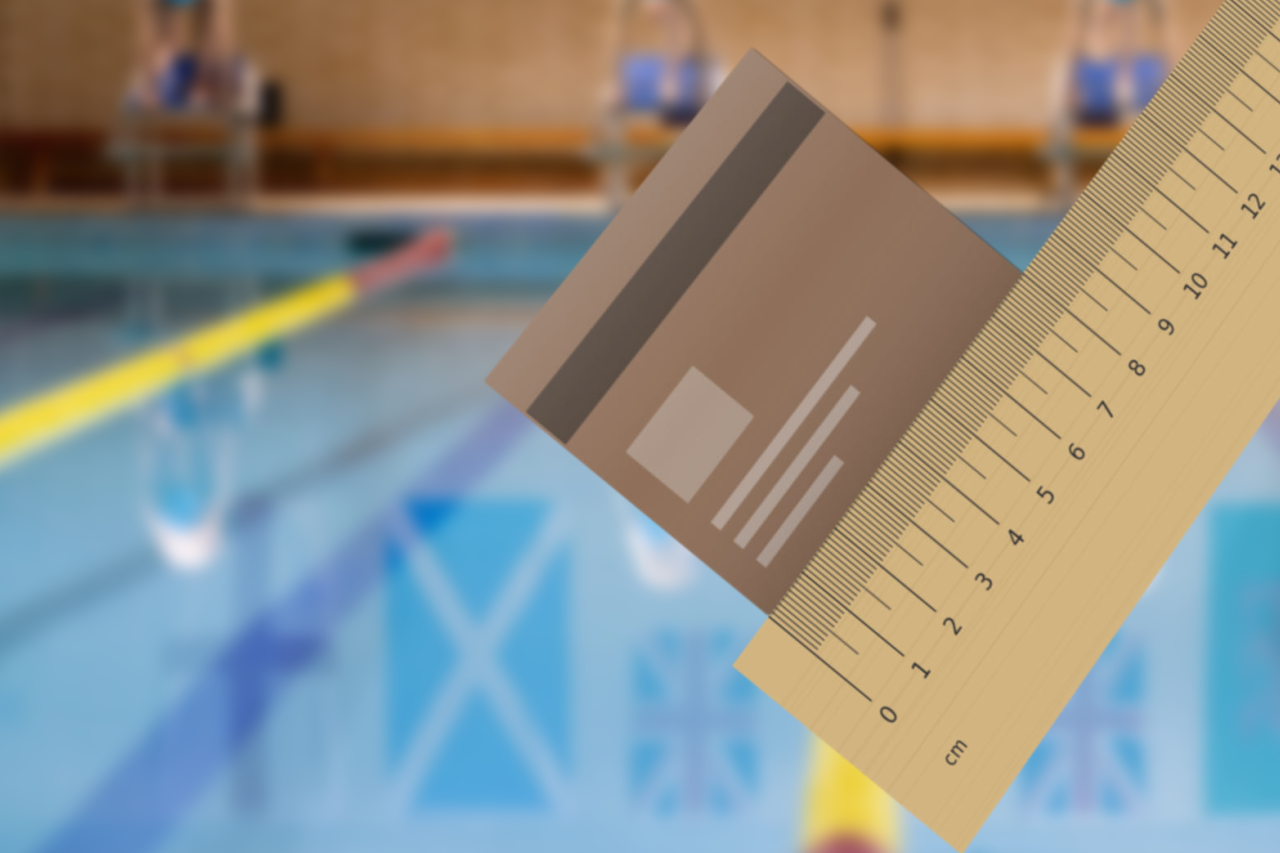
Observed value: 8 cm
